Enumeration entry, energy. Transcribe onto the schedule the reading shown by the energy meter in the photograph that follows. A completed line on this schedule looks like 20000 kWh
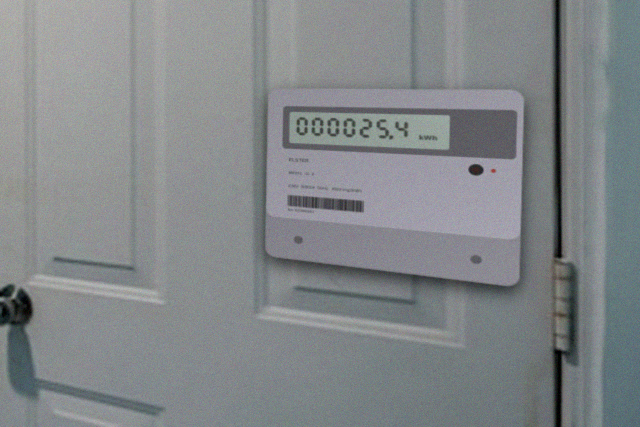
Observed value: 25.4 kWh
